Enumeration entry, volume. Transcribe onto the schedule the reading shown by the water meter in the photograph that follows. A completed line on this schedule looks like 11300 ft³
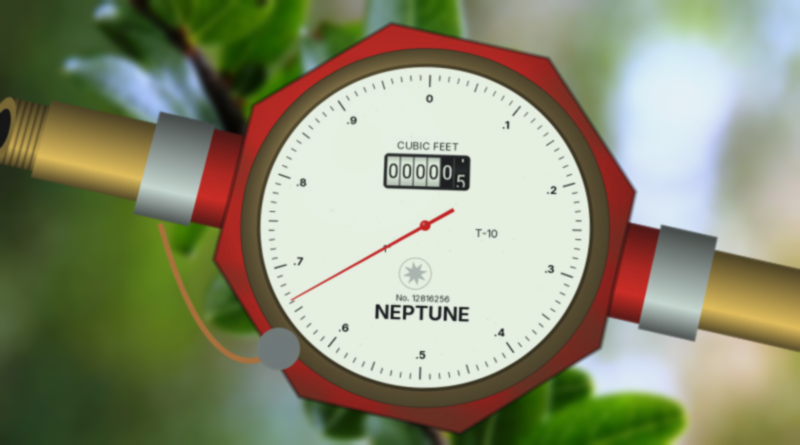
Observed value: 4.66 ft³
